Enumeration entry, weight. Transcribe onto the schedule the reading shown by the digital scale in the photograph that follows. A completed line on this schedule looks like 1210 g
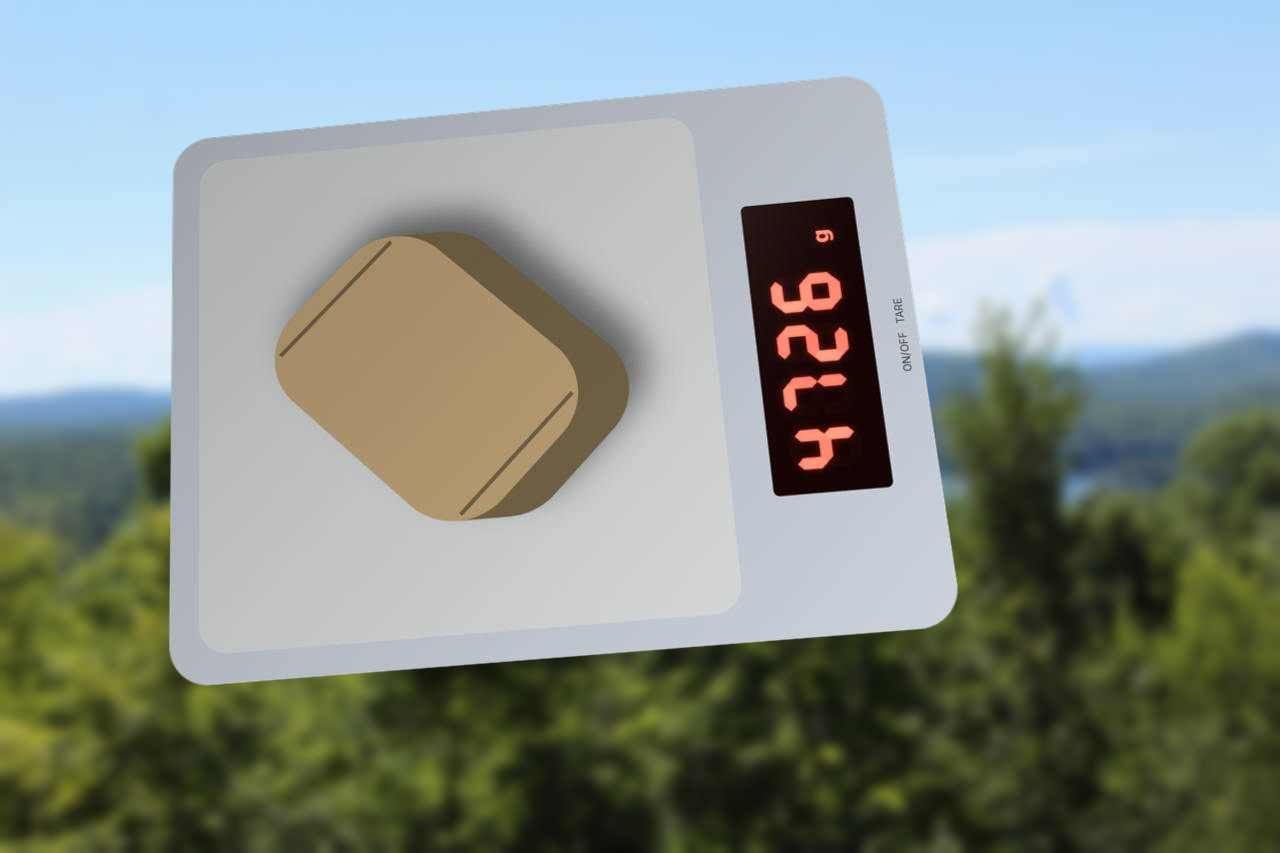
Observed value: 4726 g
